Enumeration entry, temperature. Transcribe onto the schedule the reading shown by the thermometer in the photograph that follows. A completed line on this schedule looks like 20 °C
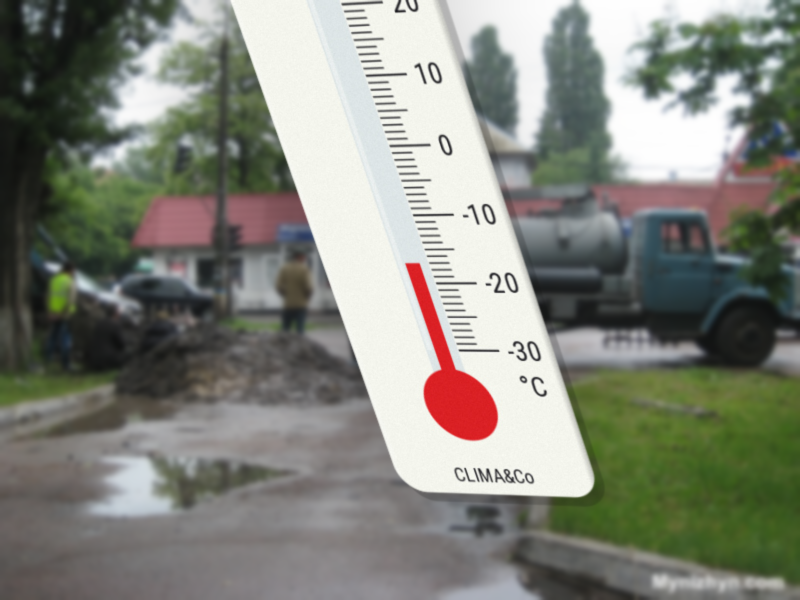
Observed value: -17 °C
